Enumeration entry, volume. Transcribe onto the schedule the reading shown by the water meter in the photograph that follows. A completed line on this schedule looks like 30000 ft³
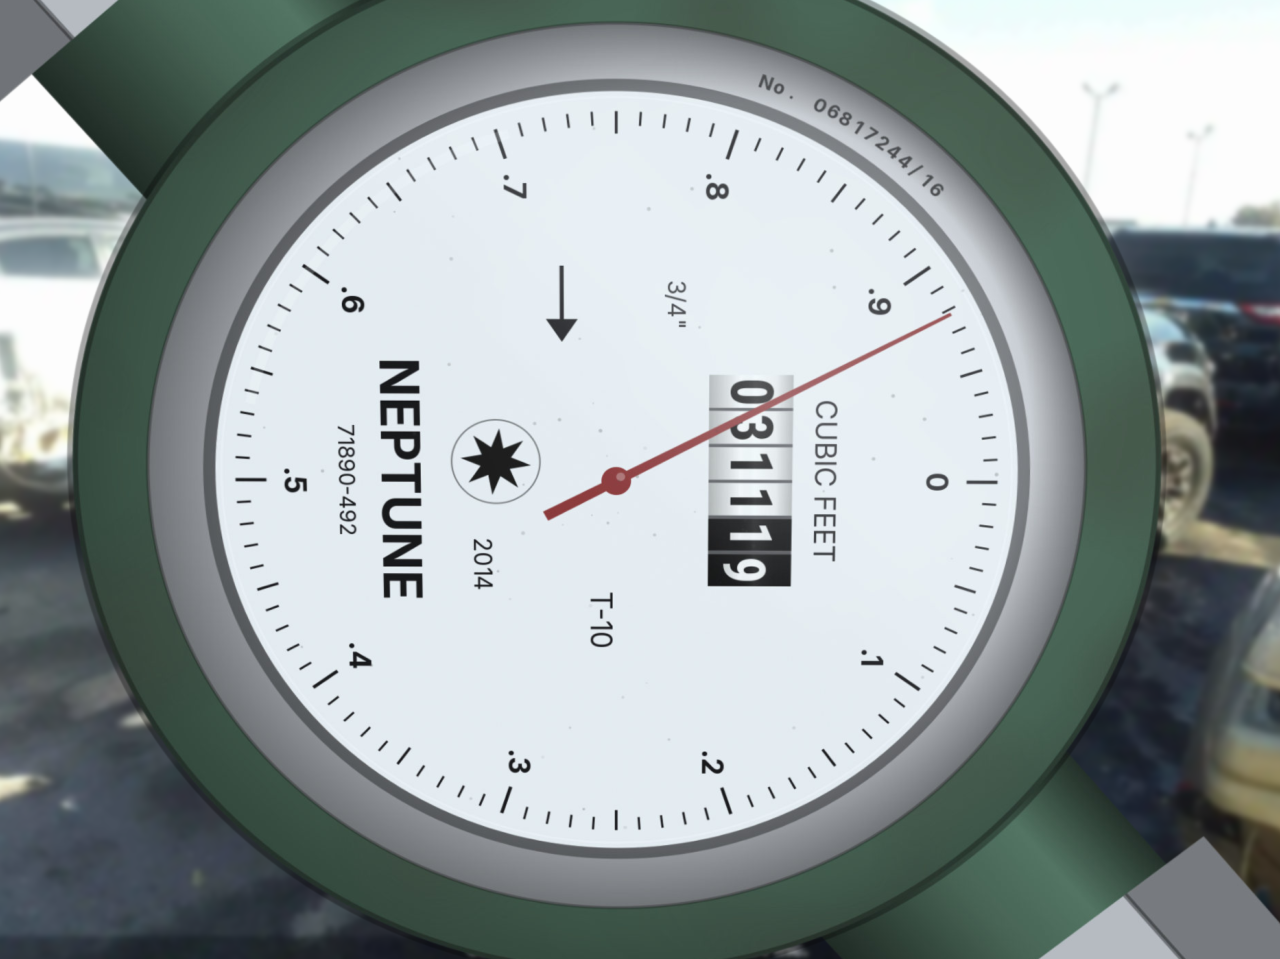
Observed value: 31118.92 ft³
